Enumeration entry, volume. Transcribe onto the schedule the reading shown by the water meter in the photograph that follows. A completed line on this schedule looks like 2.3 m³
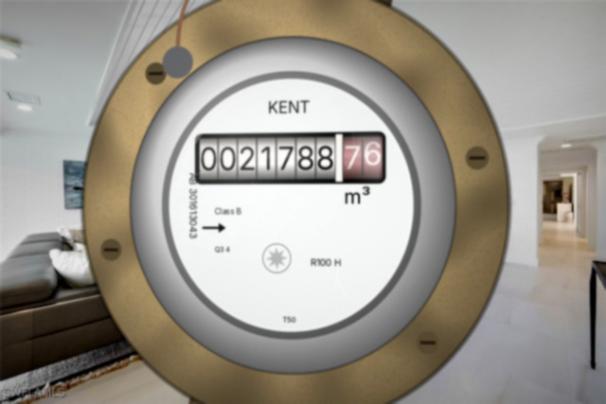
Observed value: 21788.76 m³
